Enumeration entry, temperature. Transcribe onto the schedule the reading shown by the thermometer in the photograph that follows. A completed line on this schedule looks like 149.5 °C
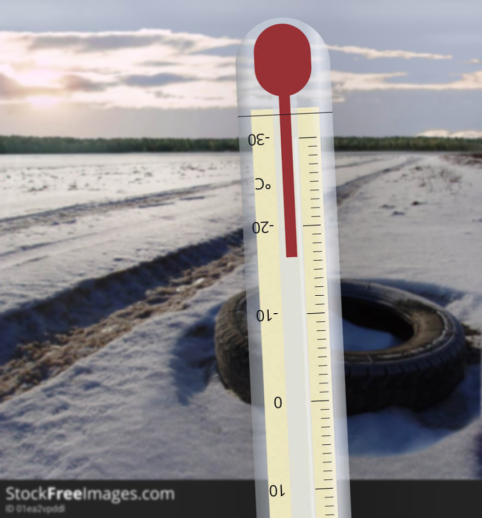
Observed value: -16.5 °C
